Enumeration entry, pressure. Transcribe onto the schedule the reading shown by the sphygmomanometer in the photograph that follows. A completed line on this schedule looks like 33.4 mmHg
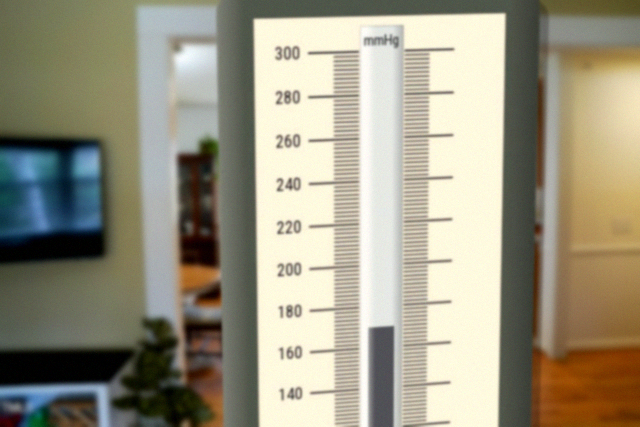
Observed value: 170 mmHg
